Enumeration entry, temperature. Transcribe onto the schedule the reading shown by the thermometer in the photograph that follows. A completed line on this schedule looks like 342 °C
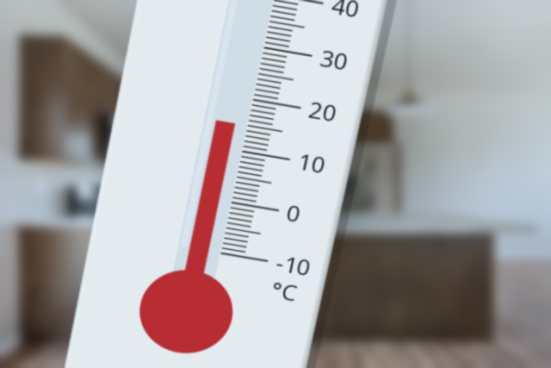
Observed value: 15 °C
